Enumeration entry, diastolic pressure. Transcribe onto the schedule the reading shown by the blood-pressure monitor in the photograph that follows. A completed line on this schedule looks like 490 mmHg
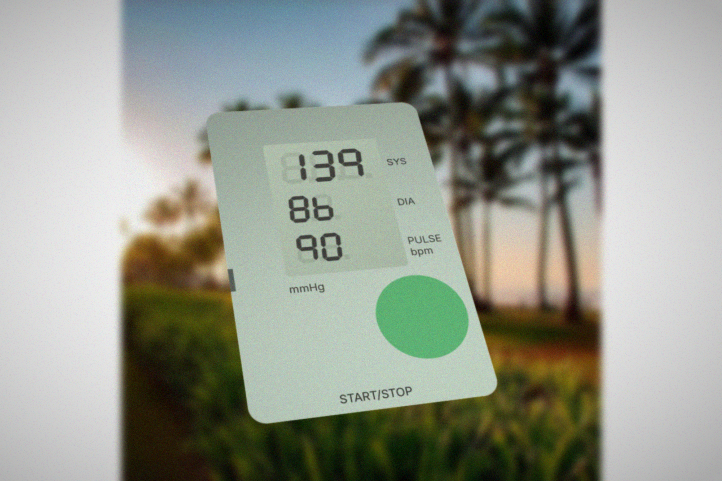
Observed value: 86 mmHg
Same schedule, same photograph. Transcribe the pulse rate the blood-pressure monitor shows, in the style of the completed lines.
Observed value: 90 bpm
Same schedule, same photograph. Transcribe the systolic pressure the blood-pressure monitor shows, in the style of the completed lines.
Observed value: 139 mmHg
